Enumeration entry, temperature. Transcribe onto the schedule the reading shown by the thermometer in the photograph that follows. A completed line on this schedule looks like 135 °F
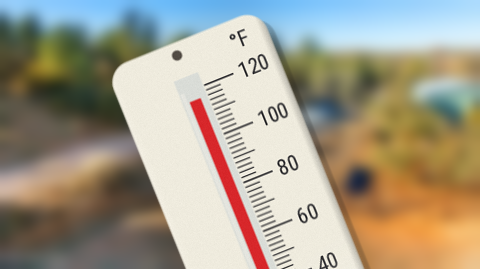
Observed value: 116 °F
